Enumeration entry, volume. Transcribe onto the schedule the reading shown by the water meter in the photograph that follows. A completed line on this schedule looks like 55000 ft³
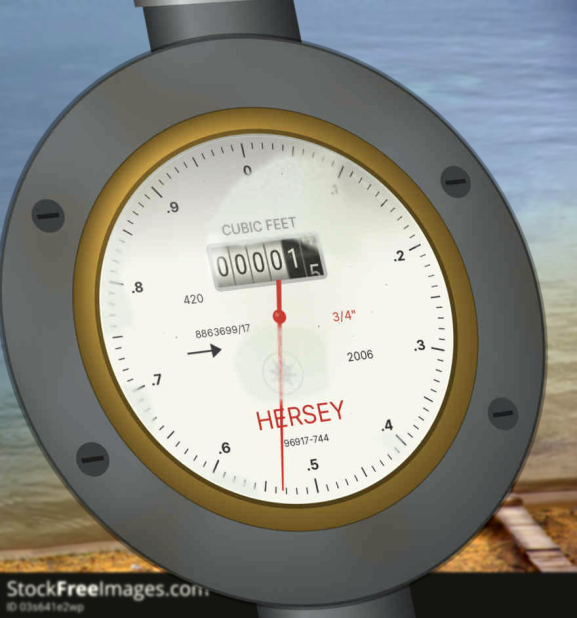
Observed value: 14.53 ft³
